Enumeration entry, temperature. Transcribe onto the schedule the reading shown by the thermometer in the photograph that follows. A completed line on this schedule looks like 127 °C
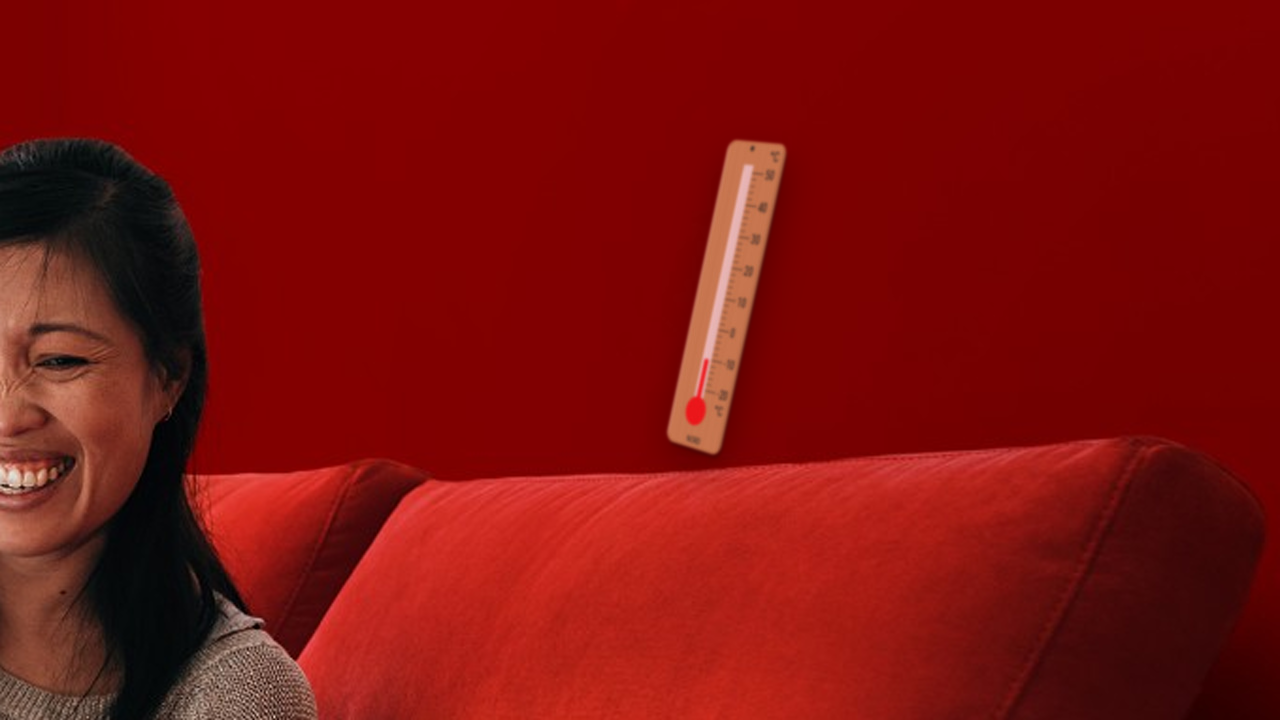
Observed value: -10 °C
